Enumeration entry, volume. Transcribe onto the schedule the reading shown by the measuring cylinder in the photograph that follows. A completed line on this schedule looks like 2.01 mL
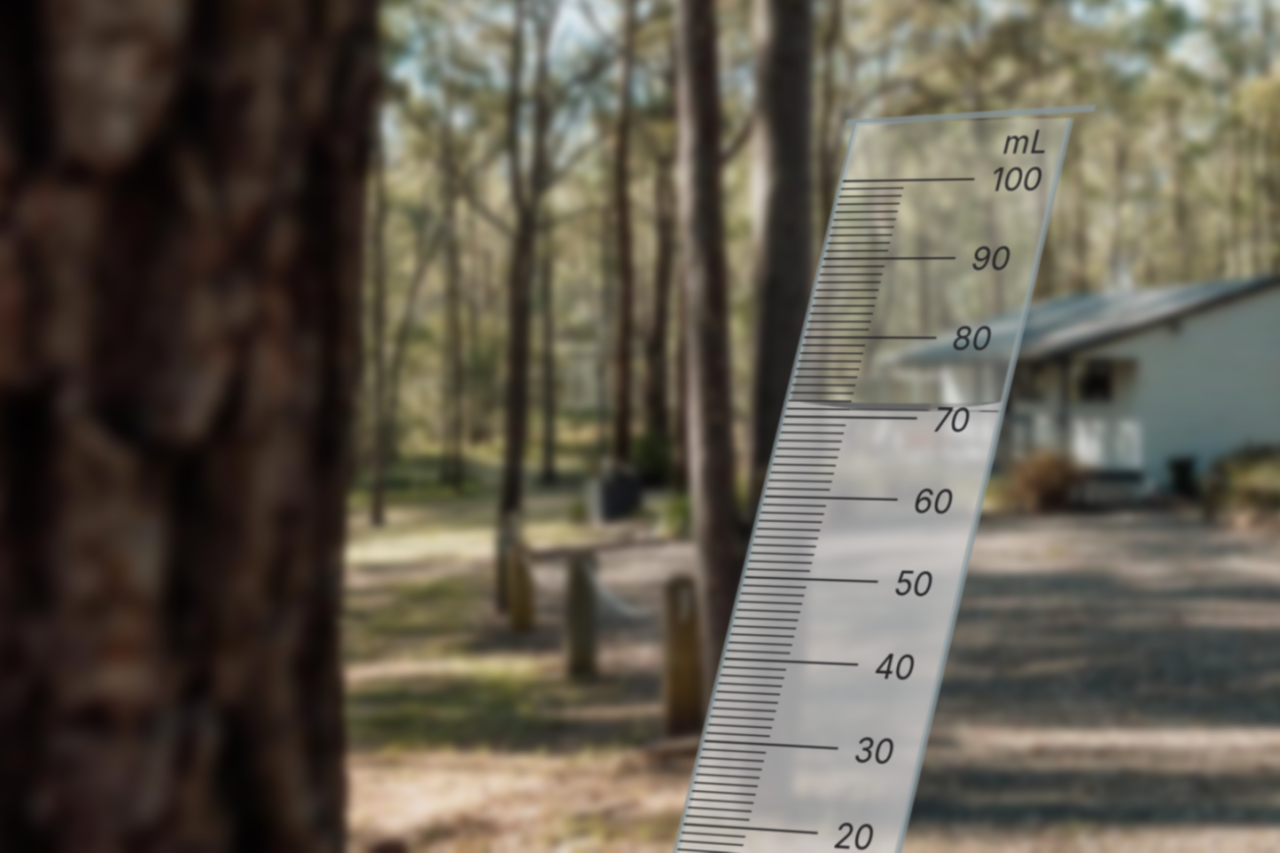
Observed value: 71 mL
